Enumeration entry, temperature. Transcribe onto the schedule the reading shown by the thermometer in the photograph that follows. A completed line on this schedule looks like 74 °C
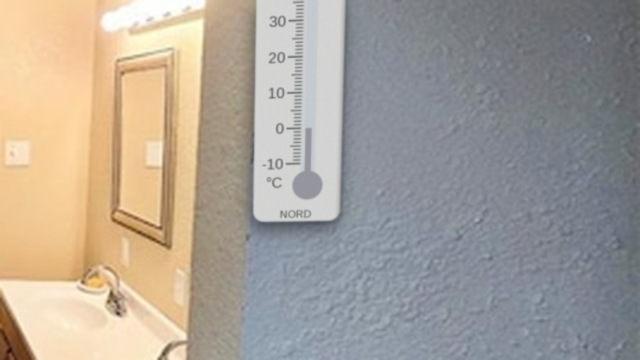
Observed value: 0 °C
